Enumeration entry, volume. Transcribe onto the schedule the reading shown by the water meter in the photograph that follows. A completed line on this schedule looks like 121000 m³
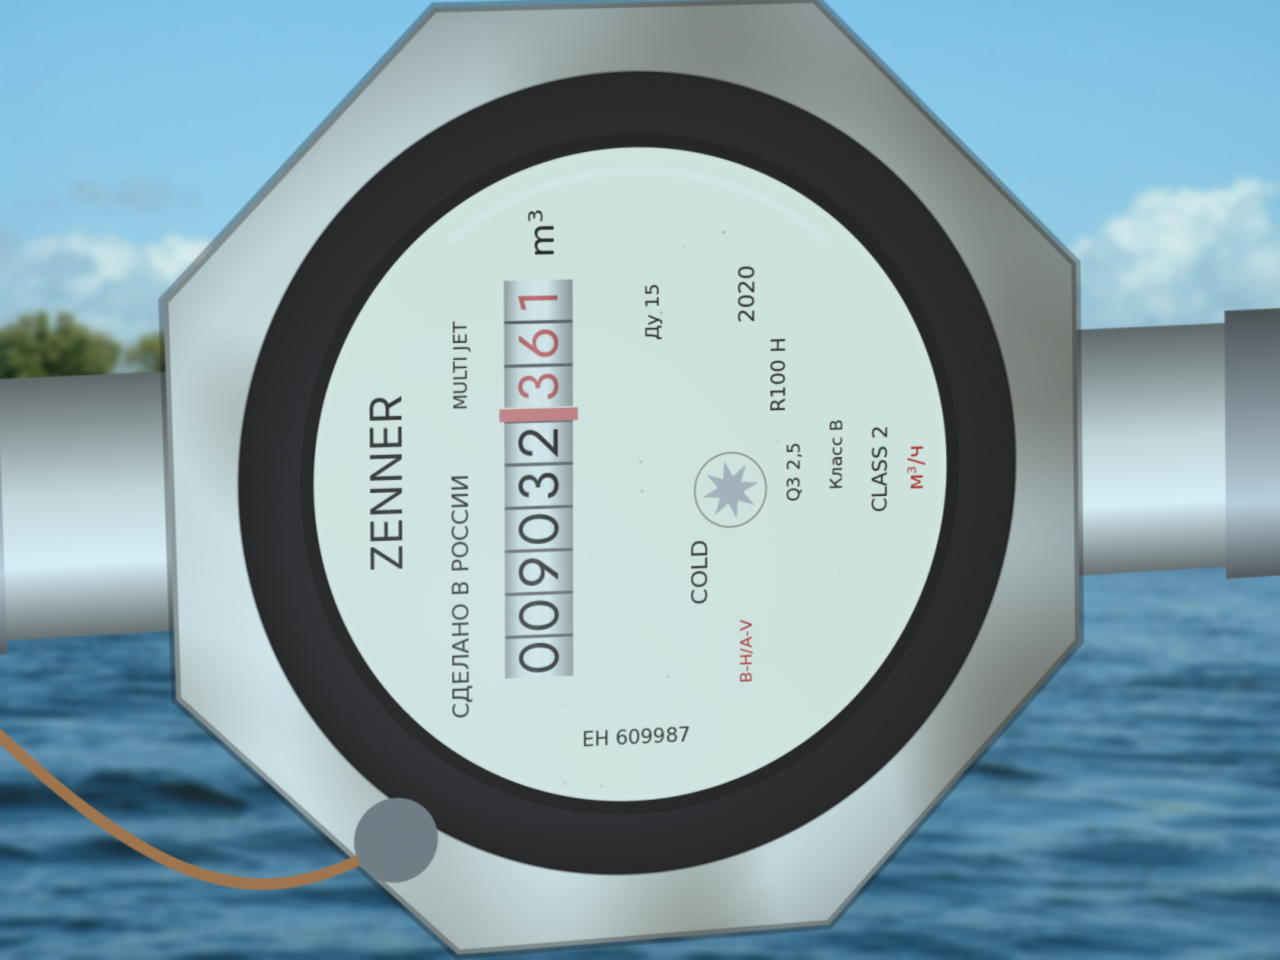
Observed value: 9032.361 m³
